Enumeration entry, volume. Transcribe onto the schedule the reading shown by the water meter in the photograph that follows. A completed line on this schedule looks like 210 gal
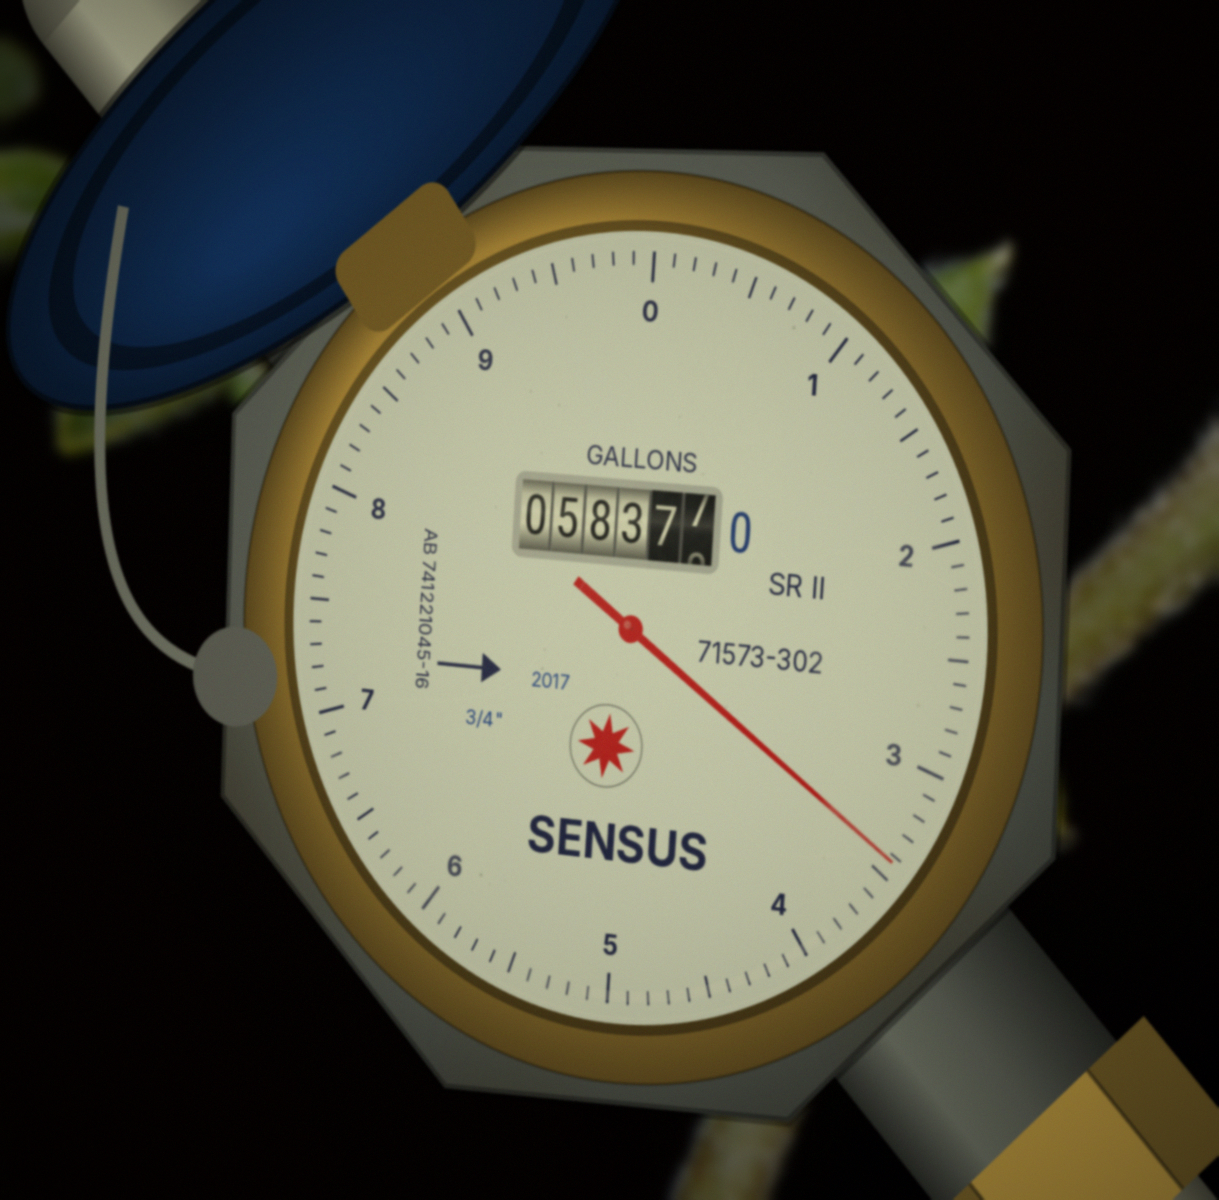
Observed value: 583773.4 gal
